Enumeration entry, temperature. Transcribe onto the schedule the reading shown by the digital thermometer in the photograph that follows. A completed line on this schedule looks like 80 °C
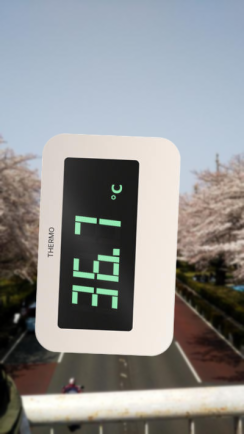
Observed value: 36.7 °C
